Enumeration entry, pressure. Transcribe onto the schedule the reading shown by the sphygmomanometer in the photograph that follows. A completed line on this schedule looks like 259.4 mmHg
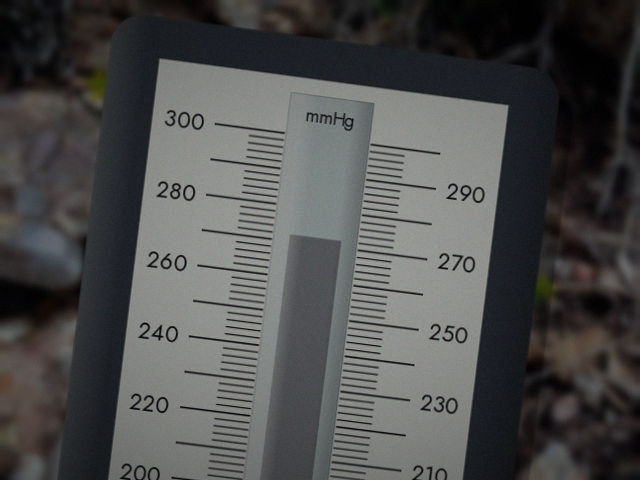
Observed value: 272 mmHg
